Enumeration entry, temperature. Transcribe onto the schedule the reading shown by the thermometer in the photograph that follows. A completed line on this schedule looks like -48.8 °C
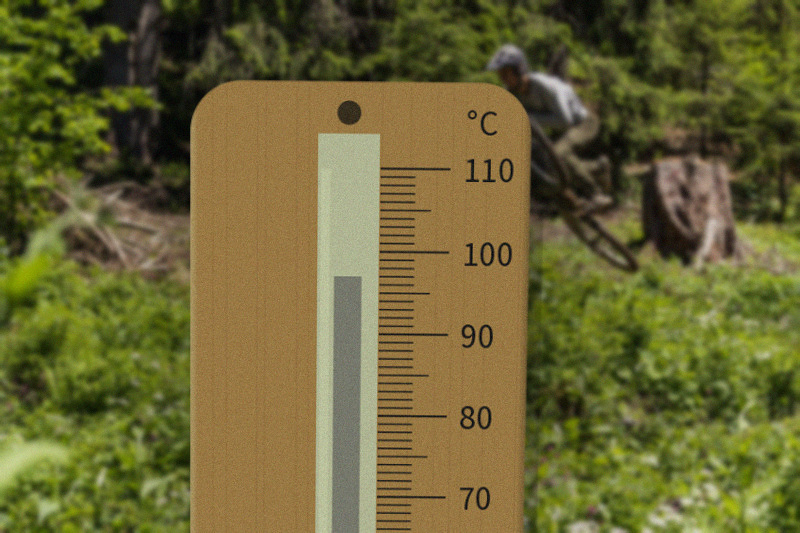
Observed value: 97 °C
